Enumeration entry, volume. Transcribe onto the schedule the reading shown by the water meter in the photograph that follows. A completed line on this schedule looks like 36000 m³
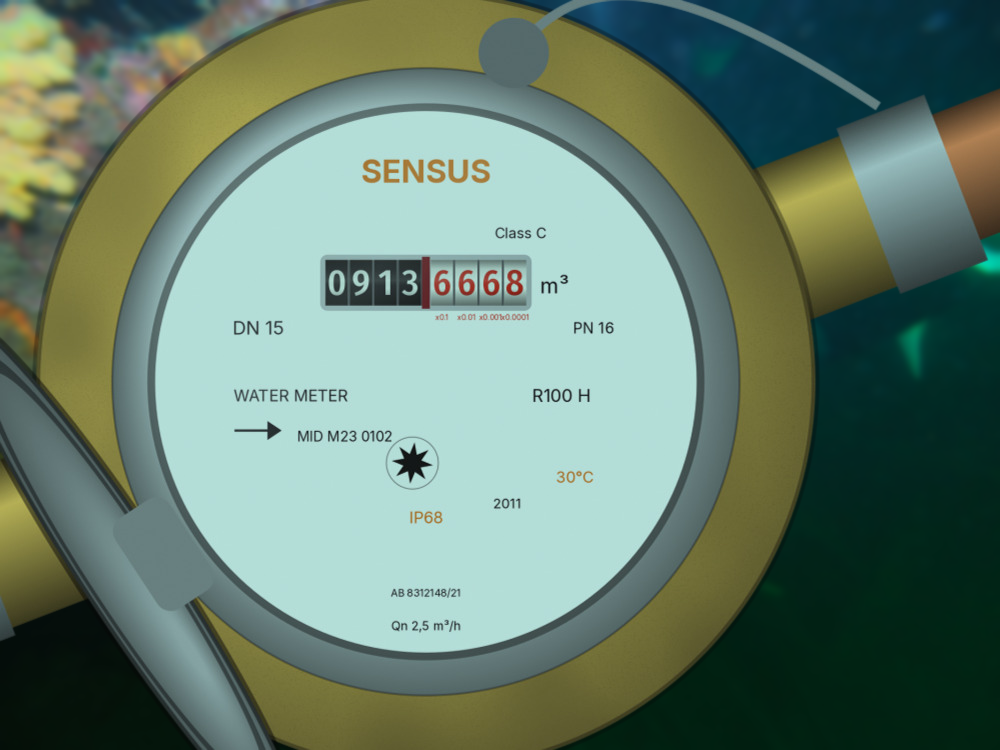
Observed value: 913.6668 m³
